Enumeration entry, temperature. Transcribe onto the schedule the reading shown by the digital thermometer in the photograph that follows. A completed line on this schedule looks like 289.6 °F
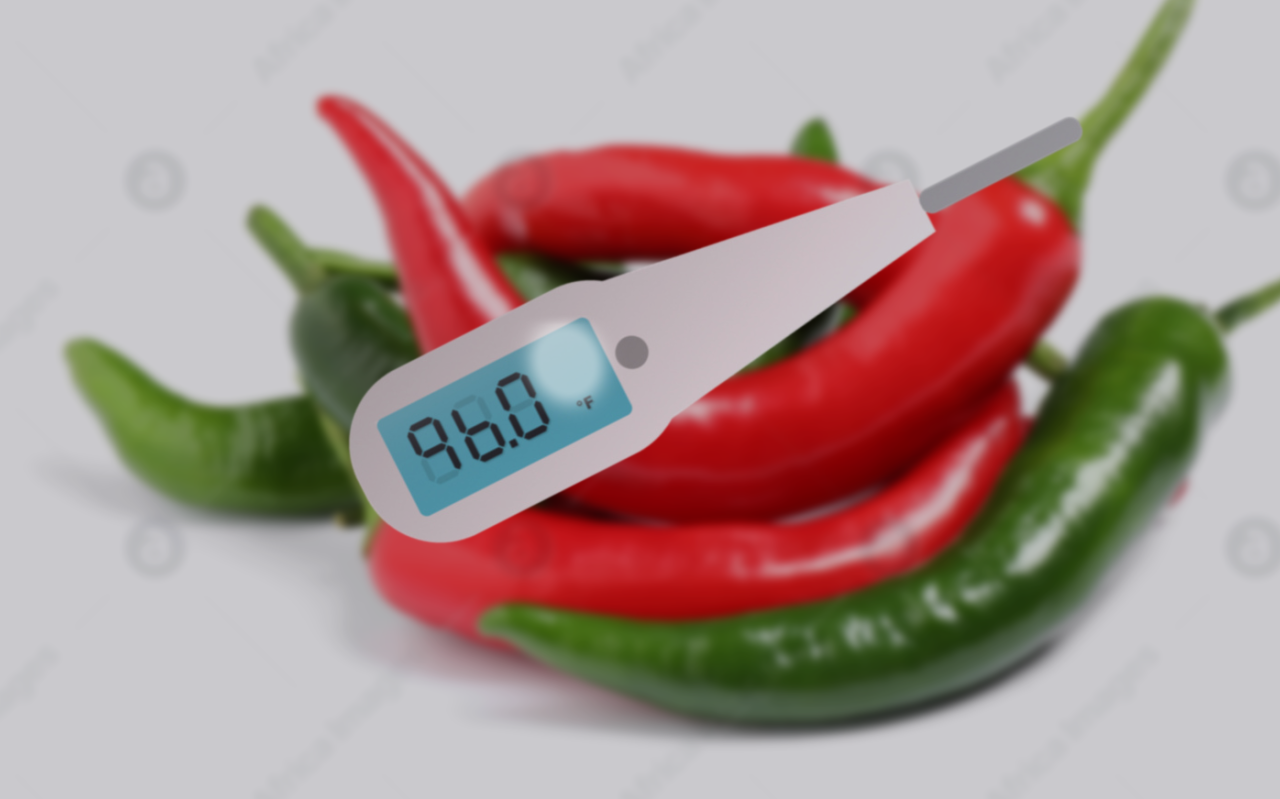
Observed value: 96.0 °F
